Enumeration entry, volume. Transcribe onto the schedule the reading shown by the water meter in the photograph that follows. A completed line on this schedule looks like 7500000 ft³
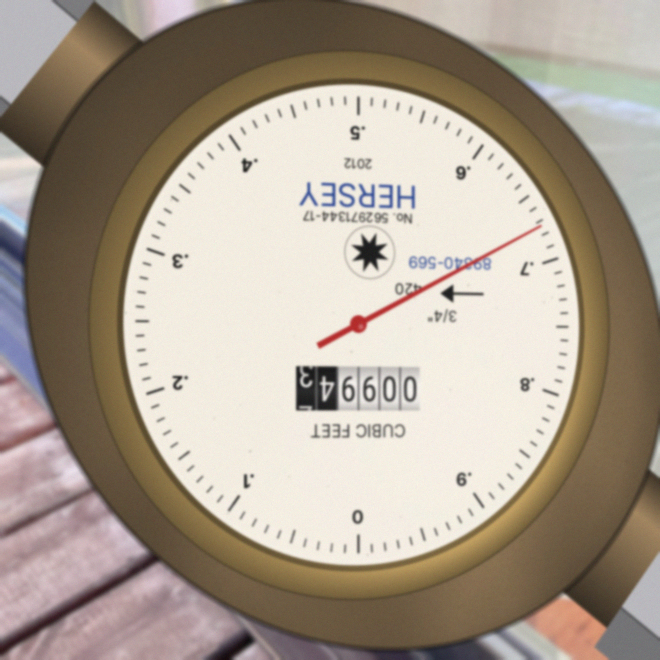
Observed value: 9942.67 ft³
